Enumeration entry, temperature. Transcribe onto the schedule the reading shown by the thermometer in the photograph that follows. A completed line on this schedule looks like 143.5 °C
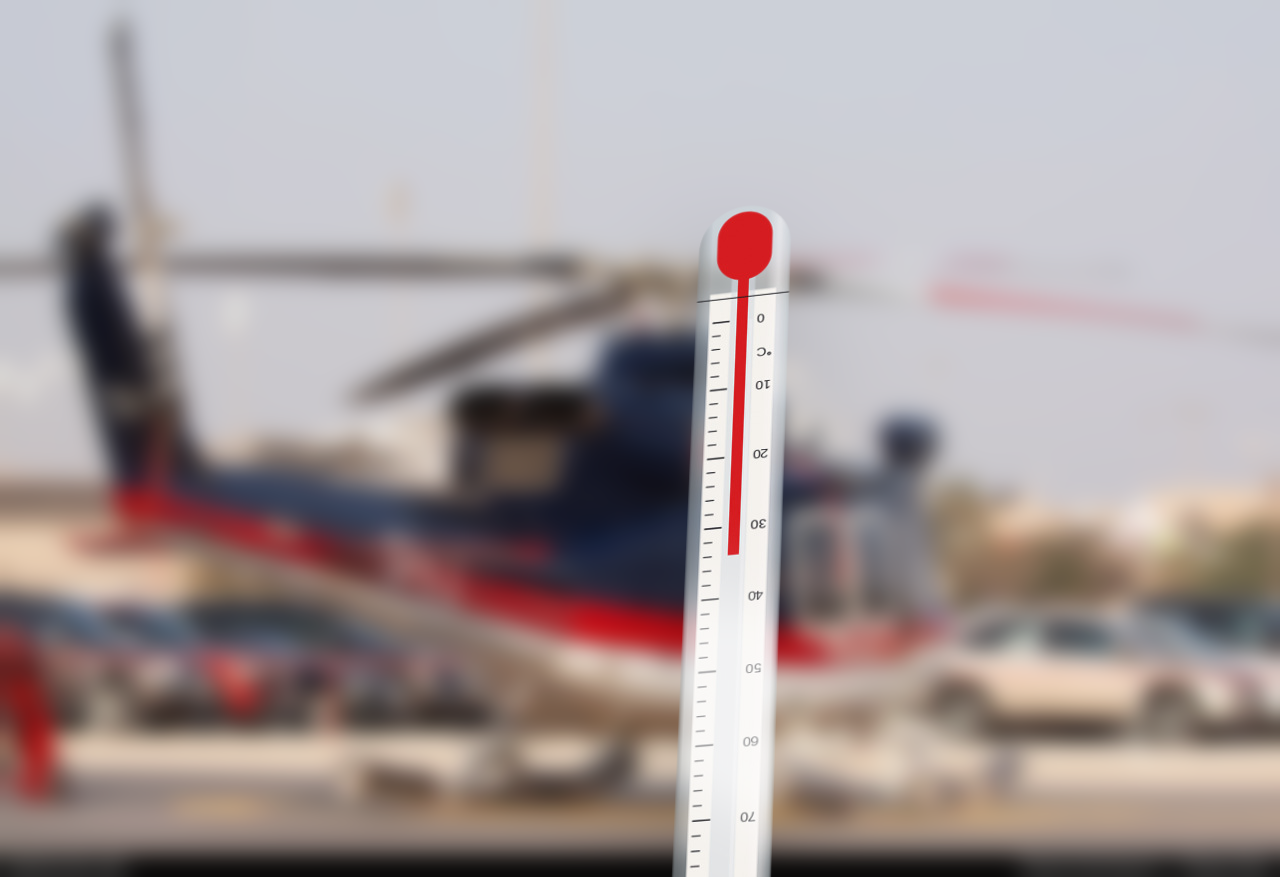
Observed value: 34 °C
